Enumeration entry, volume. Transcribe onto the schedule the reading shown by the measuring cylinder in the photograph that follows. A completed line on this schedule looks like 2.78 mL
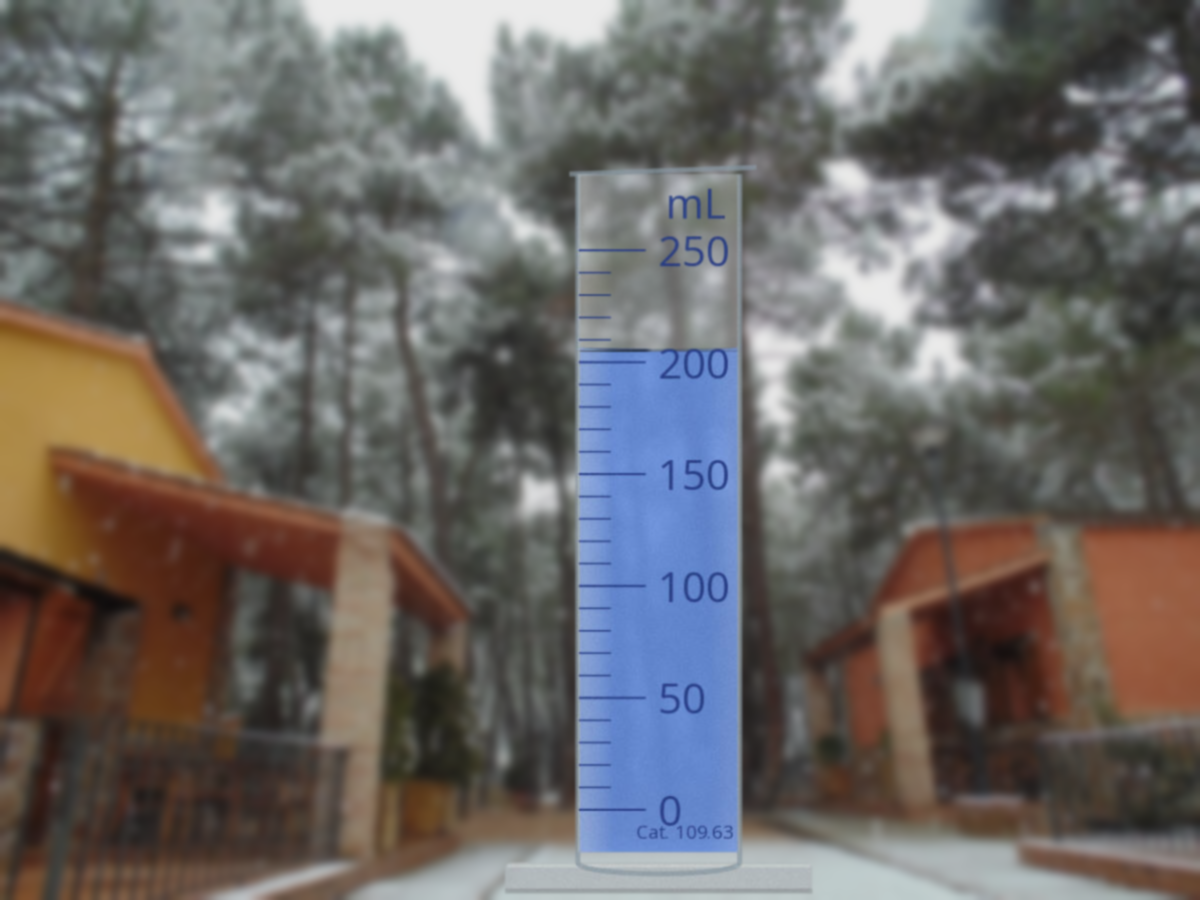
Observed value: 205 mL
